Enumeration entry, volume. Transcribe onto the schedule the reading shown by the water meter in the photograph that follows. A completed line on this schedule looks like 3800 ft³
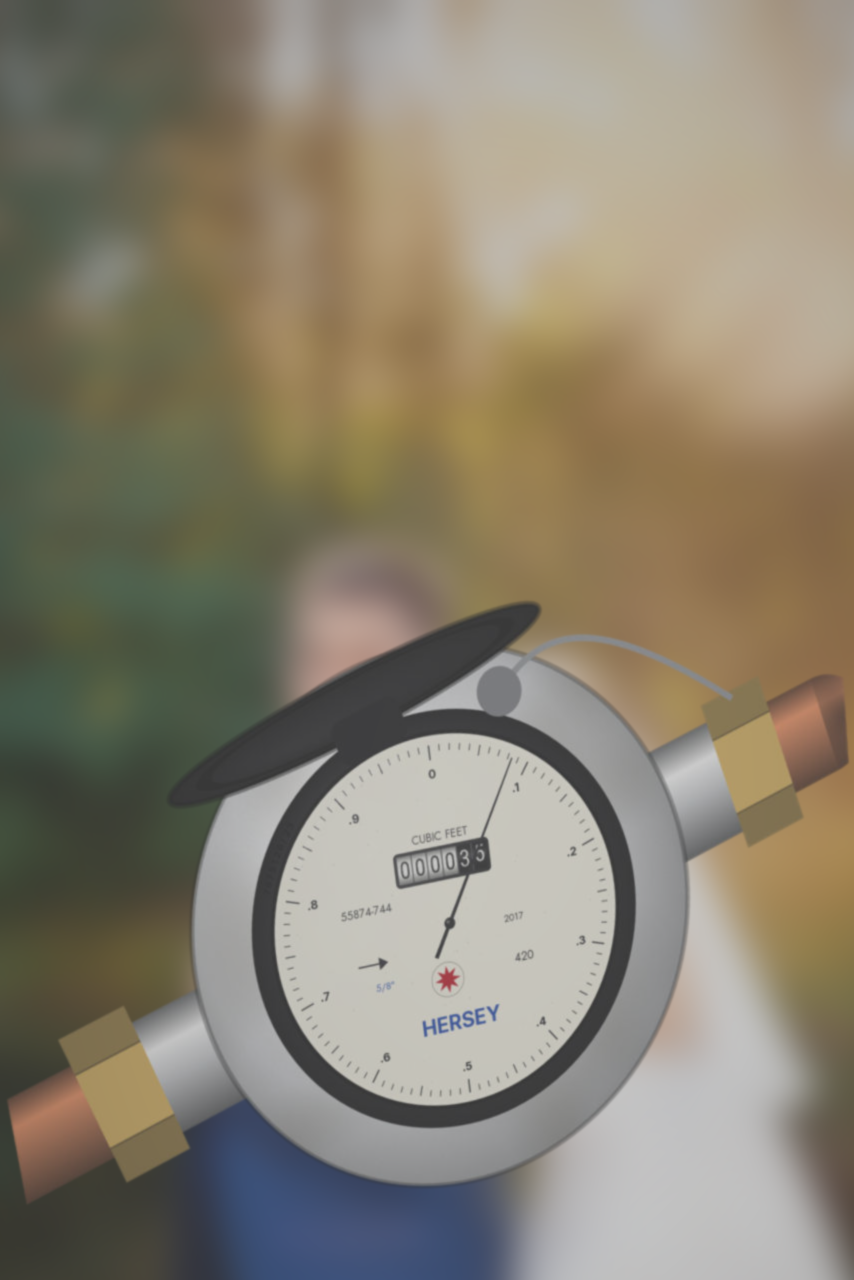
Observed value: 35.08 ft³
